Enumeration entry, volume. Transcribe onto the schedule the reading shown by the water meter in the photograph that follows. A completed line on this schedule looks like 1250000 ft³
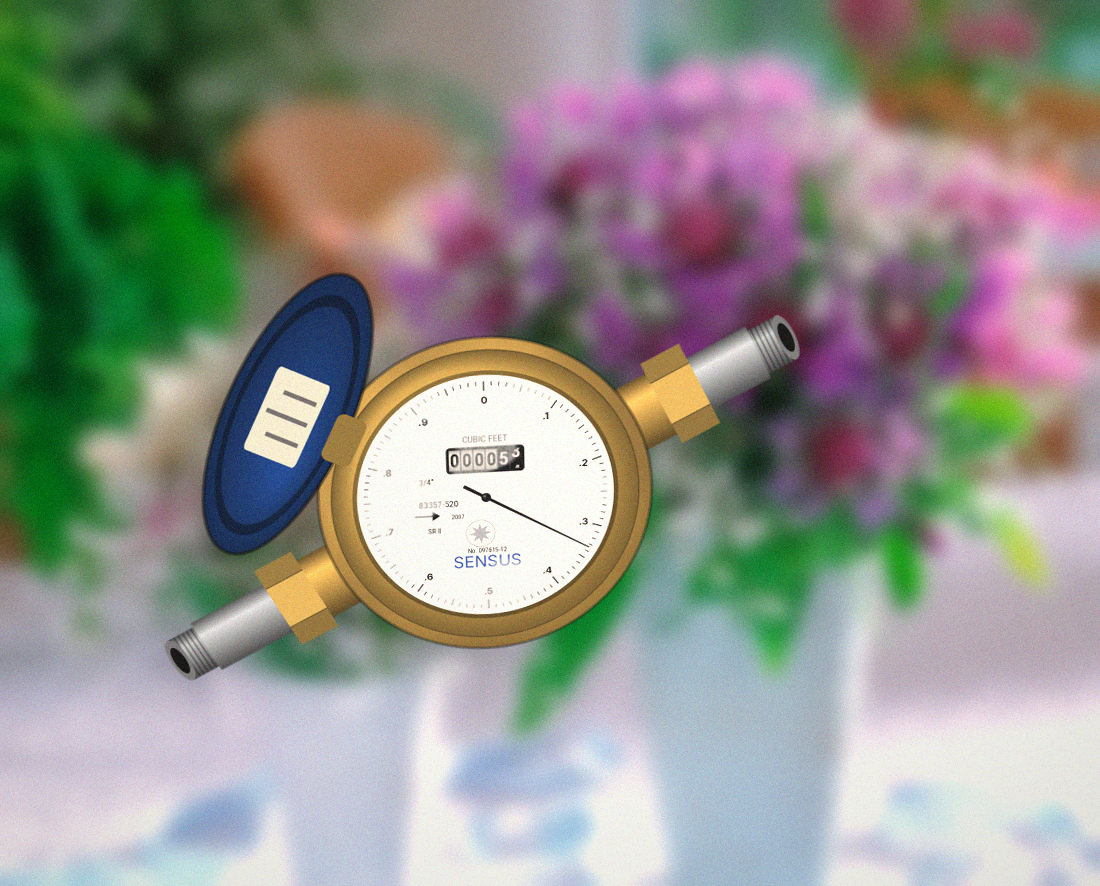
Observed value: 53.33 ft³
